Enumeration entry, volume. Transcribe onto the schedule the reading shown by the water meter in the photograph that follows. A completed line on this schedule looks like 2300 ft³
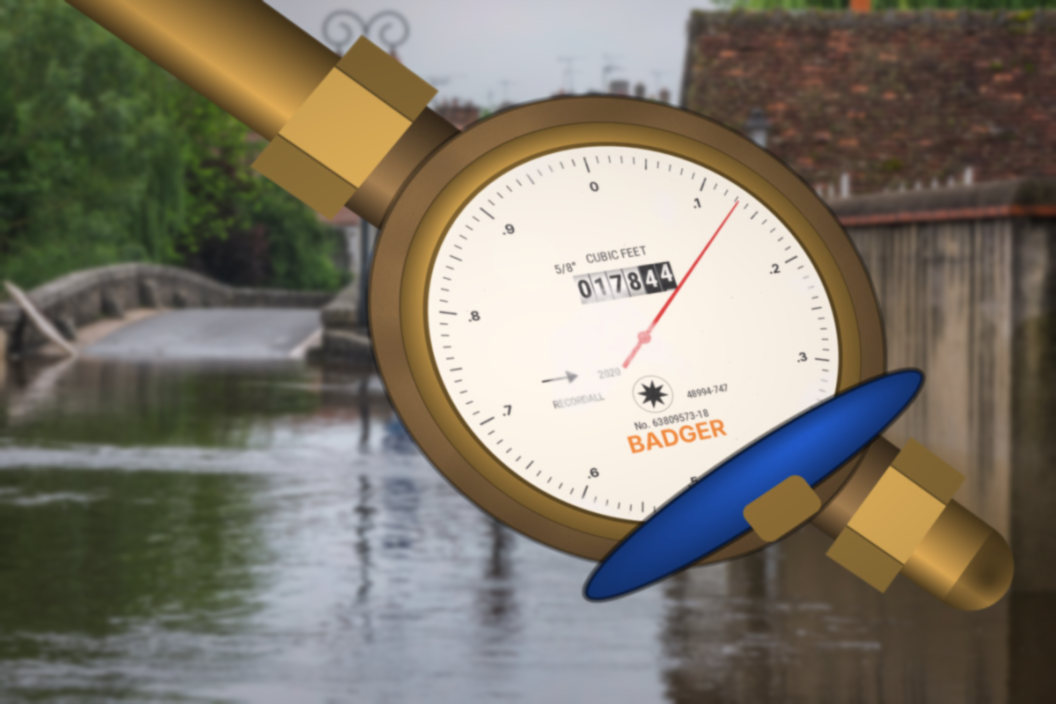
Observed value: 17844.13 ft³
